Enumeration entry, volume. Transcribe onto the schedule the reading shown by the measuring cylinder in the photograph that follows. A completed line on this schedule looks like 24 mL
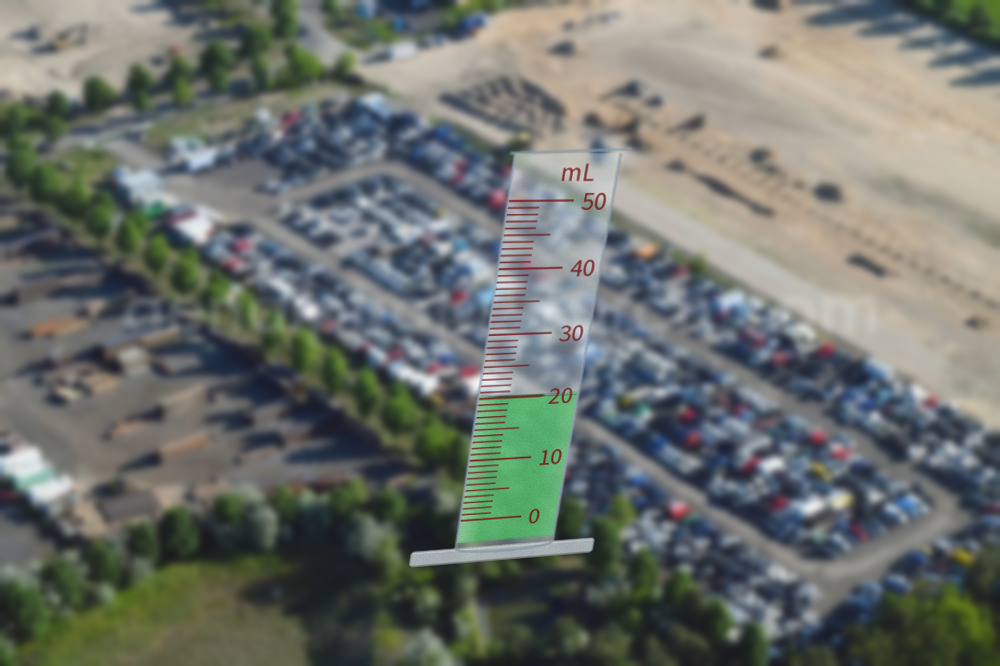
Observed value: 20 mL
